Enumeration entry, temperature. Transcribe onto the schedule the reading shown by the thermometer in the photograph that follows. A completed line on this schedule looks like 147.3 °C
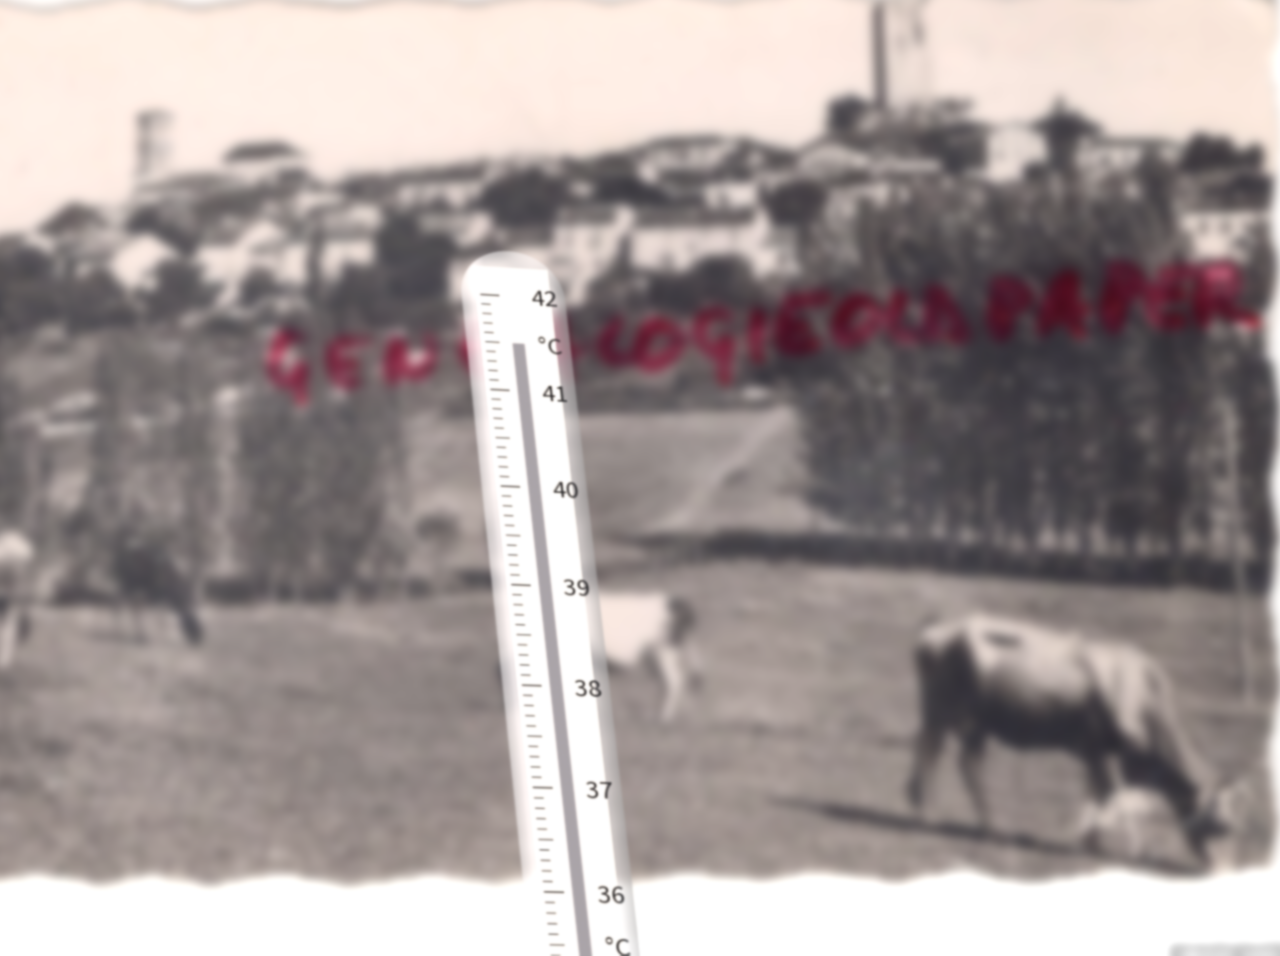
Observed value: 41.5 °C
